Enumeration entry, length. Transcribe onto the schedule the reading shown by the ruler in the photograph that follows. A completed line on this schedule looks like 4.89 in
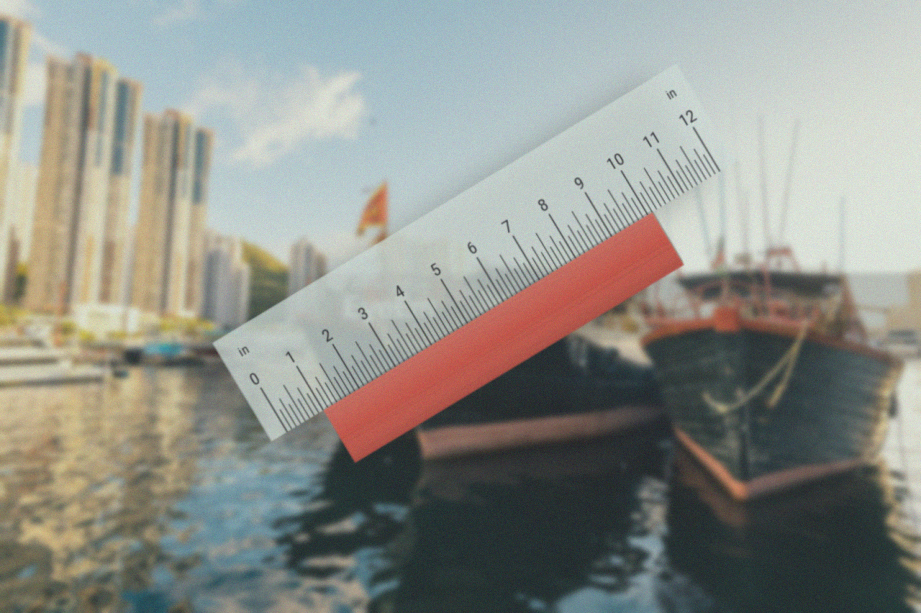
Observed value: 9.125 in
